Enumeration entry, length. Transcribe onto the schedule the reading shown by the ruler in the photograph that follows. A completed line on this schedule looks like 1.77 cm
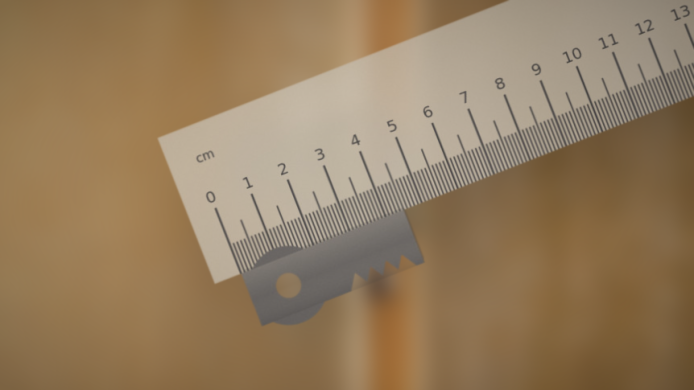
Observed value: 4.5 cm
